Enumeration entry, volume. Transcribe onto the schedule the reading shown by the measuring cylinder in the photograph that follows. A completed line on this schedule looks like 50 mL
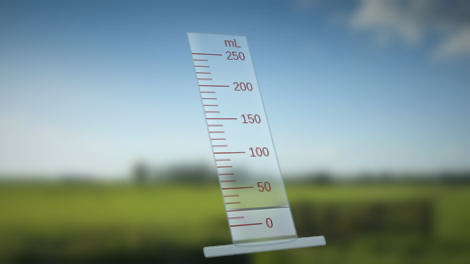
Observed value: 20 mL
